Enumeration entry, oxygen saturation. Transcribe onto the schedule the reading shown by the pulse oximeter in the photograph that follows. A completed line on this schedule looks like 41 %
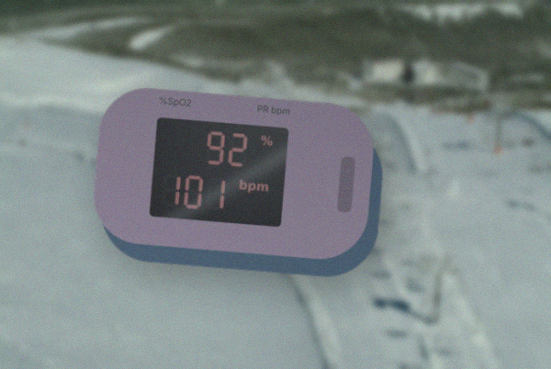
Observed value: 92 %
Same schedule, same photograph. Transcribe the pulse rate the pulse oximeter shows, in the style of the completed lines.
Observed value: 101 bpm
